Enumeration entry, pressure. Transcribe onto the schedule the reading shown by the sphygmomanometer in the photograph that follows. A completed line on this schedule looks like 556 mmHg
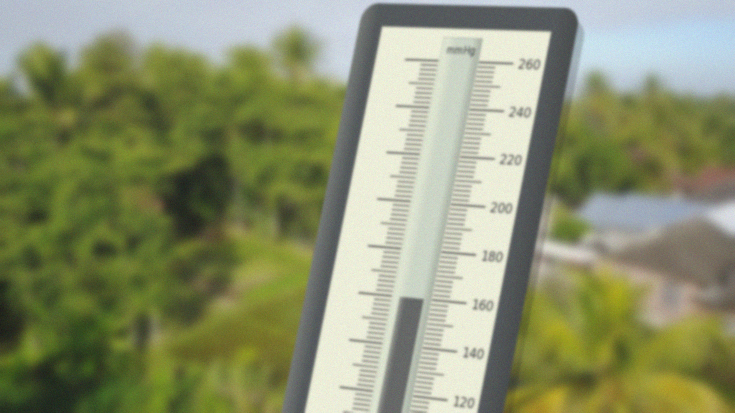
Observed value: 160 mmHg
